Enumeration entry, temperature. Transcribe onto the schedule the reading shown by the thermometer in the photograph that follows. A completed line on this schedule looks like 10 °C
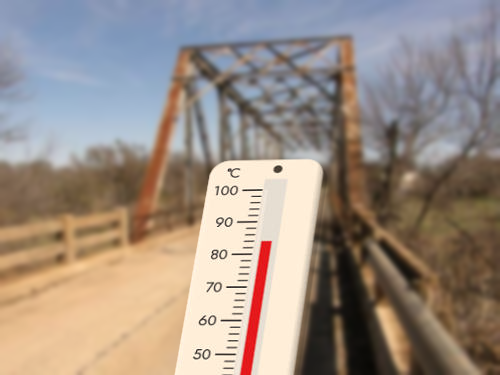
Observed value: 84 °C
